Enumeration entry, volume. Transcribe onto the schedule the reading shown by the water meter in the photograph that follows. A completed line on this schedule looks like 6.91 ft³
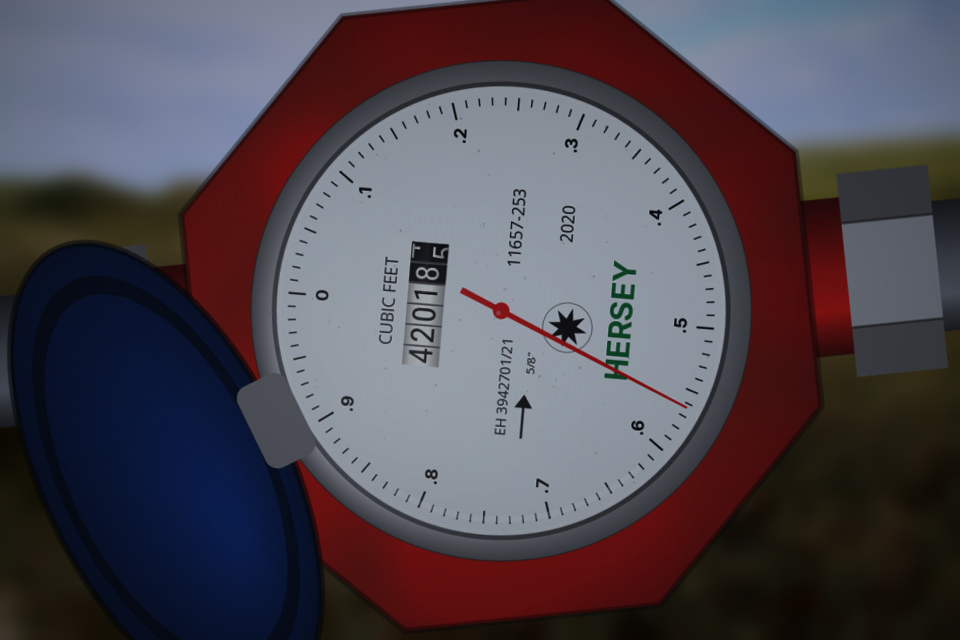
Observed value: 420184.56 ft³
